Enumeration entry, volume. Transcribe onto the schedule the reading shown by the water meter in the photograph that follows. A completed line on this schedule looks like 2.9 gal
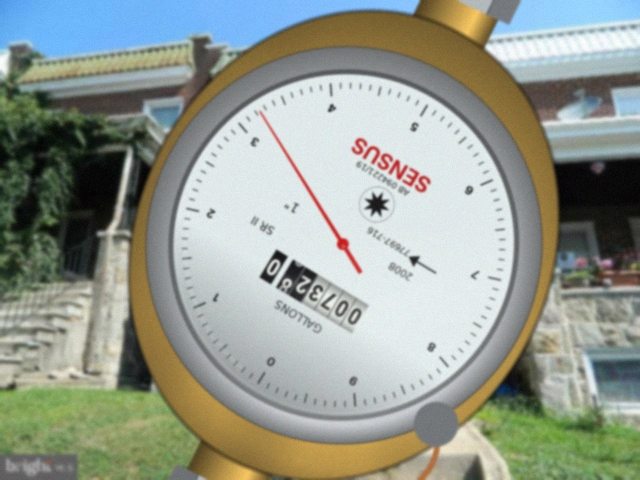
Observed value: 73283.2 gal
